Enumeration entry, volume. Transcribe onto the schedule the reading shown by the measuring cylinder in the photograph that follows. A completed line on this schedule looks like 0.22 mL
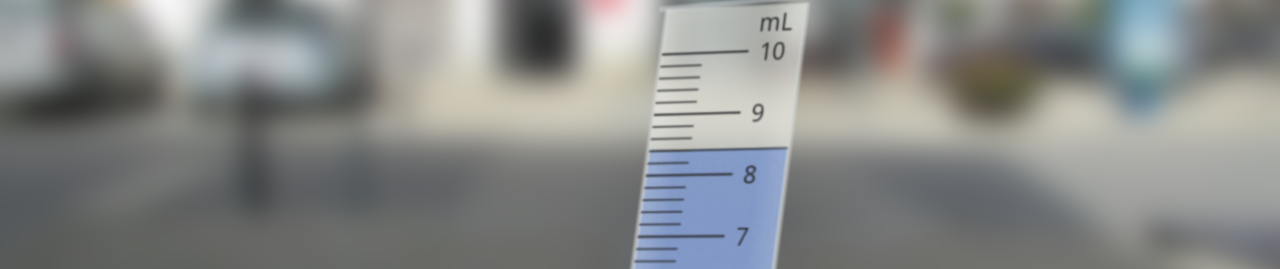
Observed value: 8.4 mL
